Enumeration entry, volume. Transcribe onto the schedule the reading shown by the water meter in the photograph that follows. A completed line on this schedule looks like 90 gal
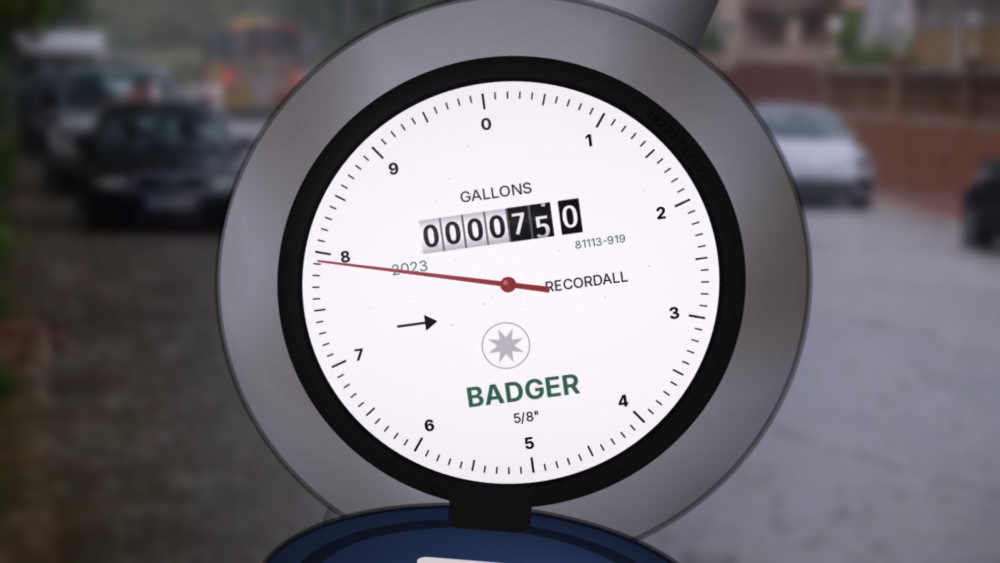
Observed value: 747.9 gal
